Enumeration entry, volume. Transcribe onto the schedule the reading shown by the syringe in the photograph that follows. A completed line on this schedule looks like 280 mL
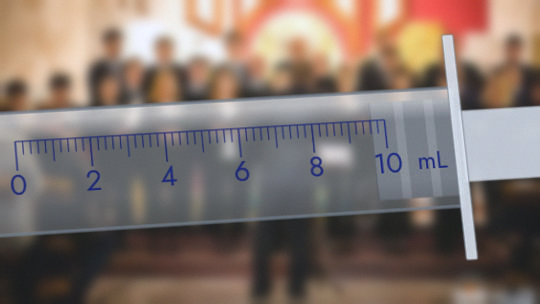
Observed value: 9.6 mL
